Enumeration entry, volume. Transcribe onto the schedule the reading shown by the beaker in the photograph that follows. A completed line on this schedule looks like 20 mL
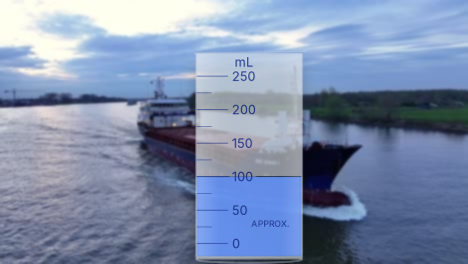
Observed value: 100 mL
